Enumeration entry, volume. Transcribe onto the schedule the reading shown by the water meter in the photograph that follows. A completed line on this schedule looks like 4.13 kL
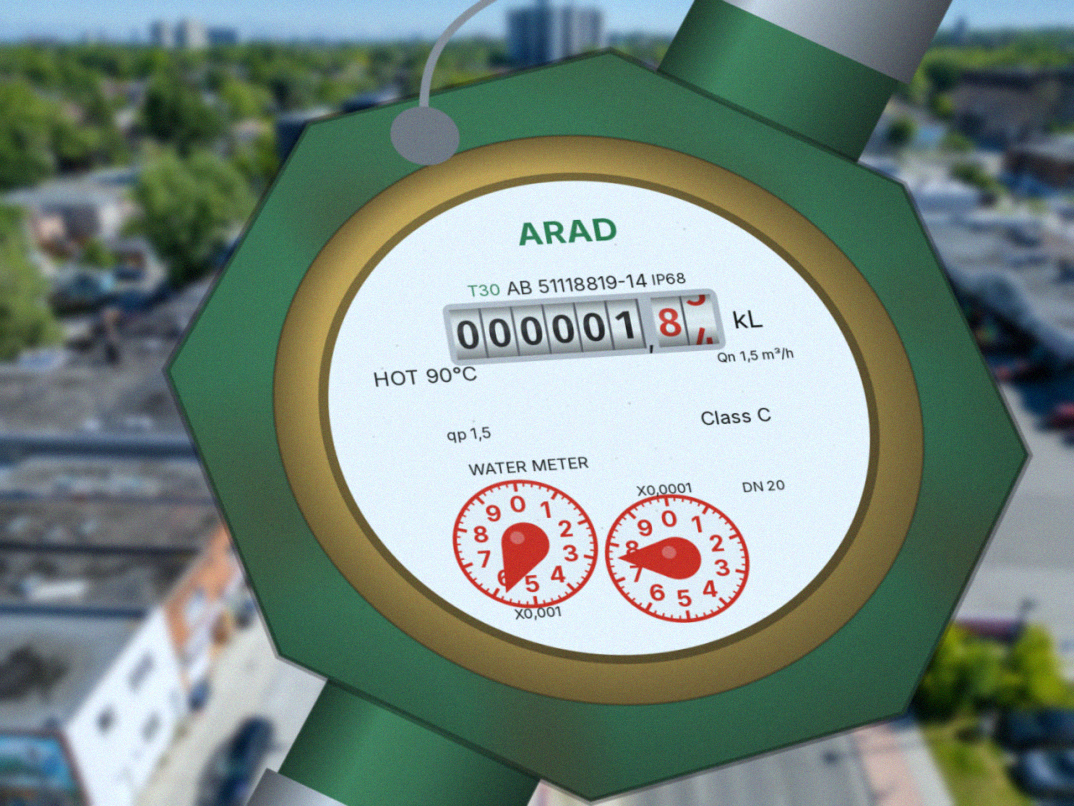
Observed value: 1.8357 kL
